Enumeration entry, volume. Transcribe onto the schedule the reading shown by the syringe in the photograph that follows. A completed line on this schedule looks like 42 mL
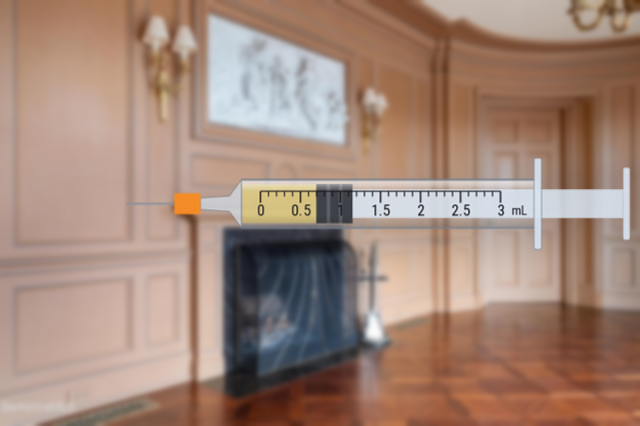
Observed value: 0.7 mL
